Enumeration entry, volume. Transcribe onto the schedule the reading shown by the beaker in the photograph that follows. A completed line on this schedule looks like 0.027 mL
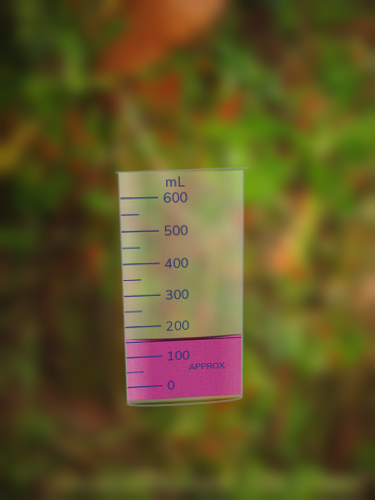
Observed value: 150 mL
